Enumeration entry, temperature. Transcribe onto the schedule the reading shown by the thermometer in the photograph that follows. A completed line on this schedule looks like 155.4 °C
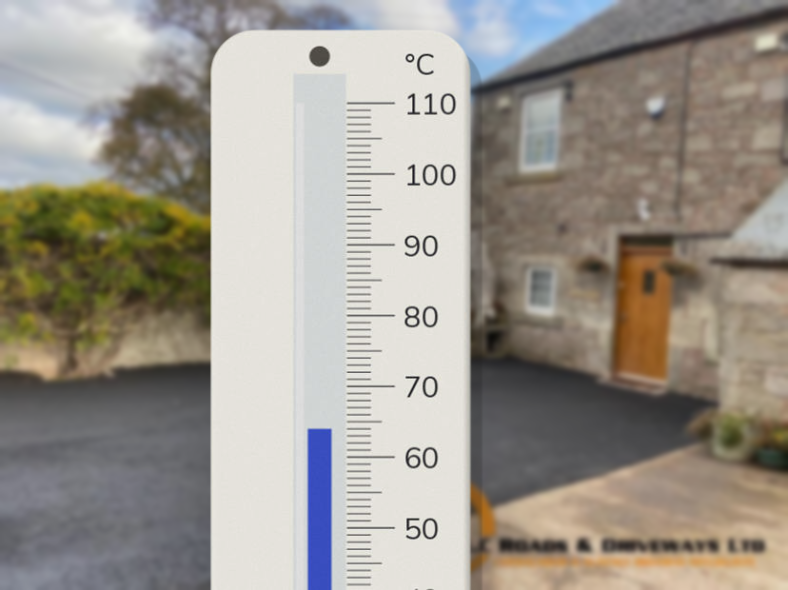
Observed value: 64 °C
